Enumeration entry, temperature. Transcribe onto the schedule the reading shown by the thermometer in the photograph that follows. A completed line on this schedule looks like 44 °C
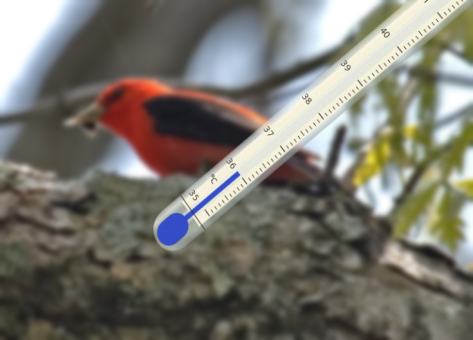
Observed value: 36 °C
